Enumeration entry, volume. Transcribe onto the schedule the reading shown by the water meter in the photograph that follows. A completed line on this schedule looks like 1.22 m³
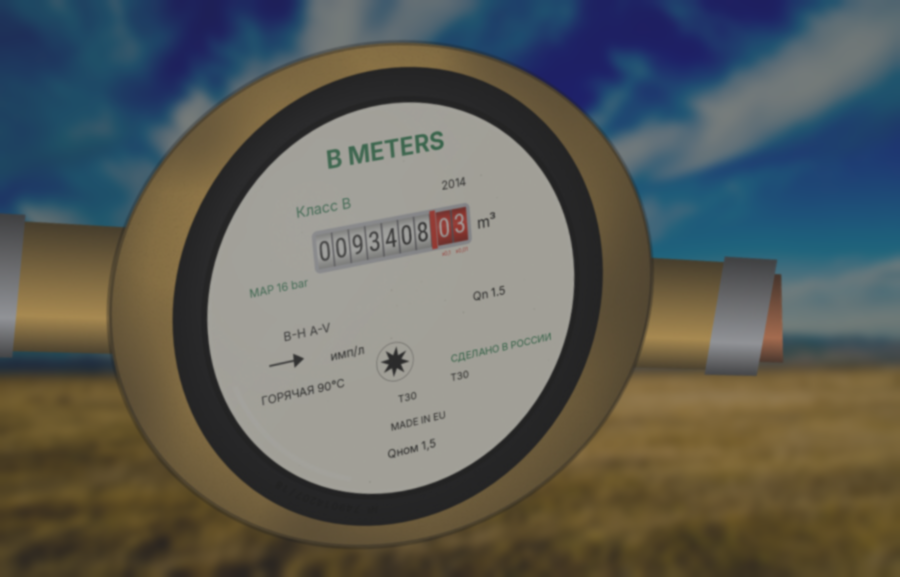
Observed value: 93408.03 m³
